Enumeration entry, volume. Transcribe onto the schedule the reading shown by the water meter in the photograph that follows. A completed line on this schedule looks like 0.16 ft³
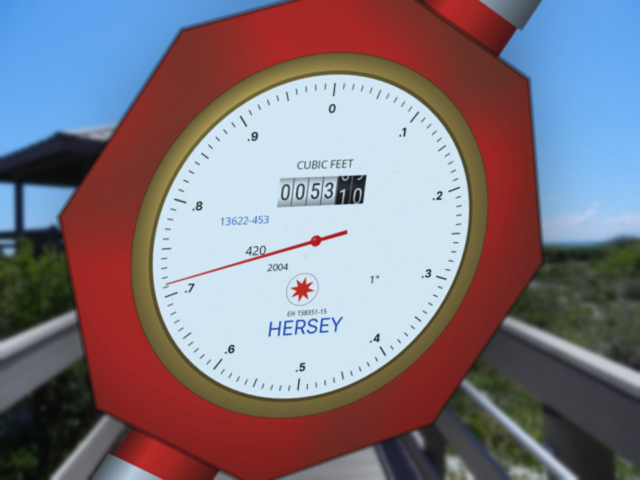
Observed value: 5309.71 ft³
